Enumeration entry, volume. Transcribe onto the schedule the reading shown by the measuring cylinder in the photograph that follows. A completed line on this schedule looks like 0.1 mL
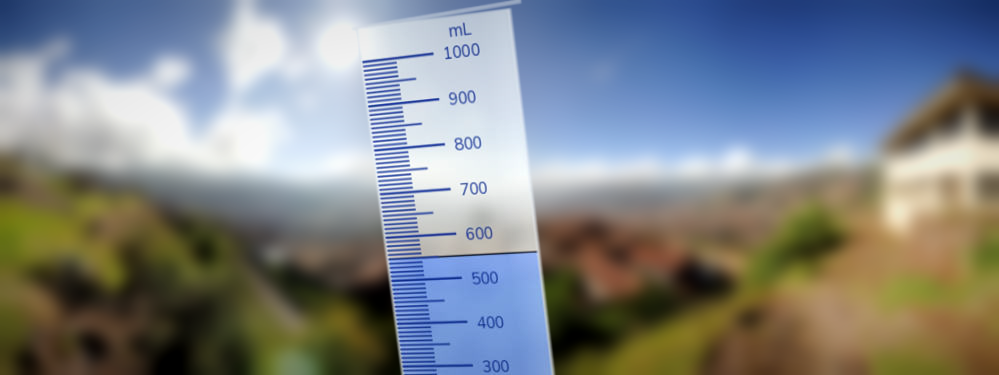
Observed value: 550 mL
